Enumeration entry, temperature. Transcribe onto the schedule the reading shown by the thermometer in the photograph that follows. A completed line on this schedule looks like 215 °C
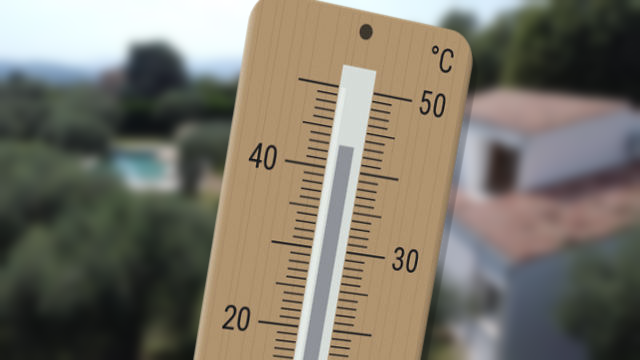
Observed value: 43 °C
